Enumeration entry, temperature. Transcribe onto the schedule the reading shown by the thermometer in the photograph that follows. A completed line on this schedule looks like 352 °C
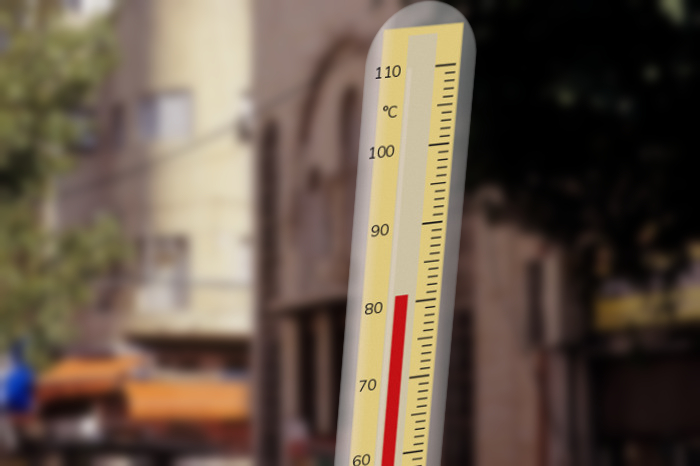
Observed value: 81 °C
